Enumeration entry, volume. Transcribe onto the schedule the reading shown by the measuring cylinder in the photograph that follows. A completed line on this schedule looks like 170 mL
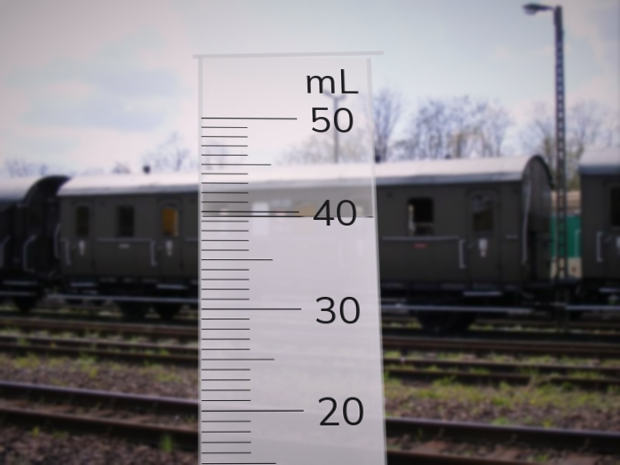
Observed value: 39.5 mL
